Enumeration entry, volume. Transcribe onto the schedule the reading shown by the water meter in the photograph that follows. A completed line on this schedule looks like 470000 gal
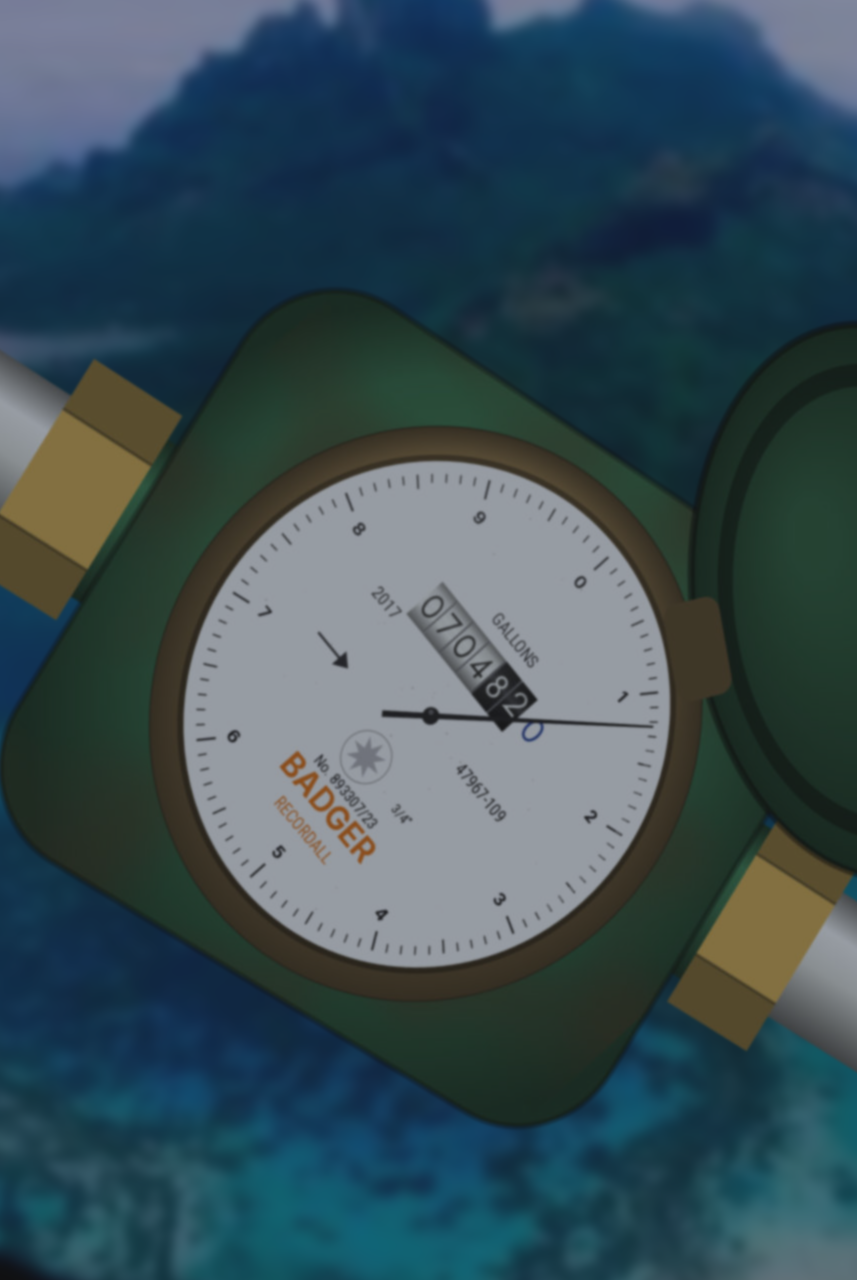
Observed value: 704821.2 gal
